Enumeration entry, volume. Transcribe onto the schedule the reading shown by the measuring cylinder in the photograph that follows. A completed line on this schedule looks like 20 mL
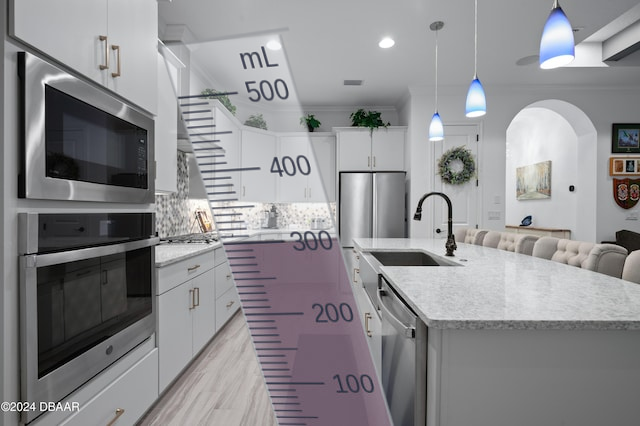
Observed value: 300 mL
